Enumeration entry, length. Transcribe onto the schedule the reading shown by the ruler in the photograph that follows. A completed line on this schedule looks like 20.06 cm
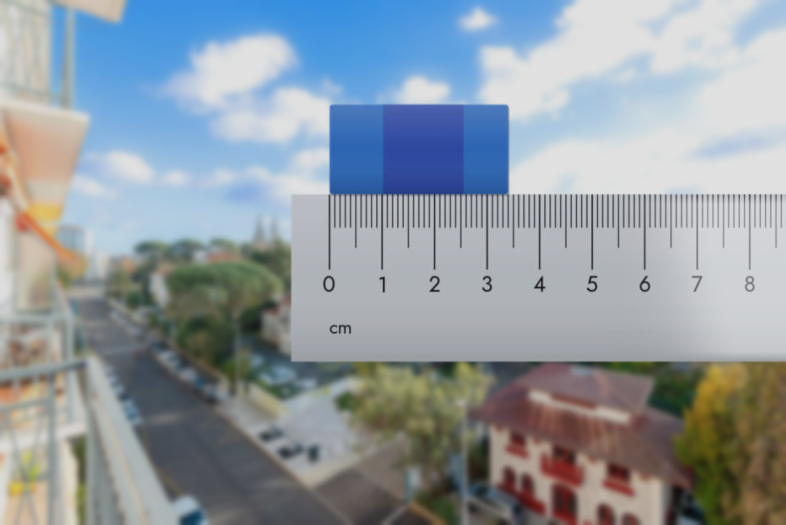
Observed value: 3.4 cm
